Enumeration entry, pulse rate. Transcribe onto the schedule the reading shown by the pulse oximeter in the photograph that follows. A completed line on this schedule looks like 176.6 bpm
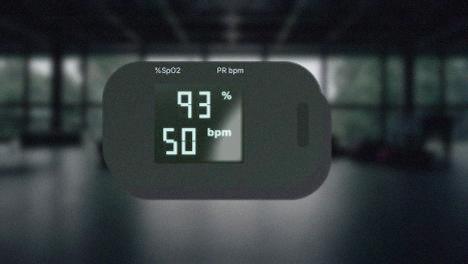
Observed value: 50 bpm
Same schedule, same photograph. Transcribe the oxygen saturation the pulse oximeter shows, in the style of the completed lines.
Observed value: 93 %
